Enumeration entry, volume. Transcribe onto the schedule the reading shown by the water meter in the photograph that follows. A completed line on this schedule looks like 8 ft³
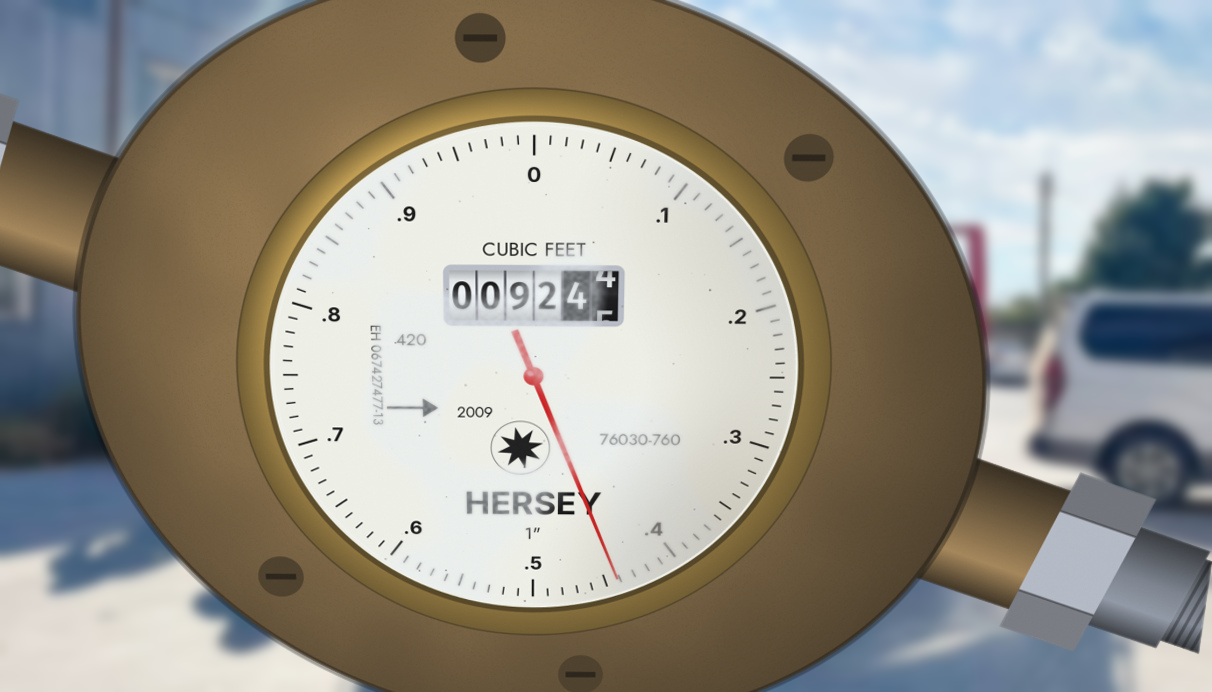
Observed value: 9244.44 ft³
